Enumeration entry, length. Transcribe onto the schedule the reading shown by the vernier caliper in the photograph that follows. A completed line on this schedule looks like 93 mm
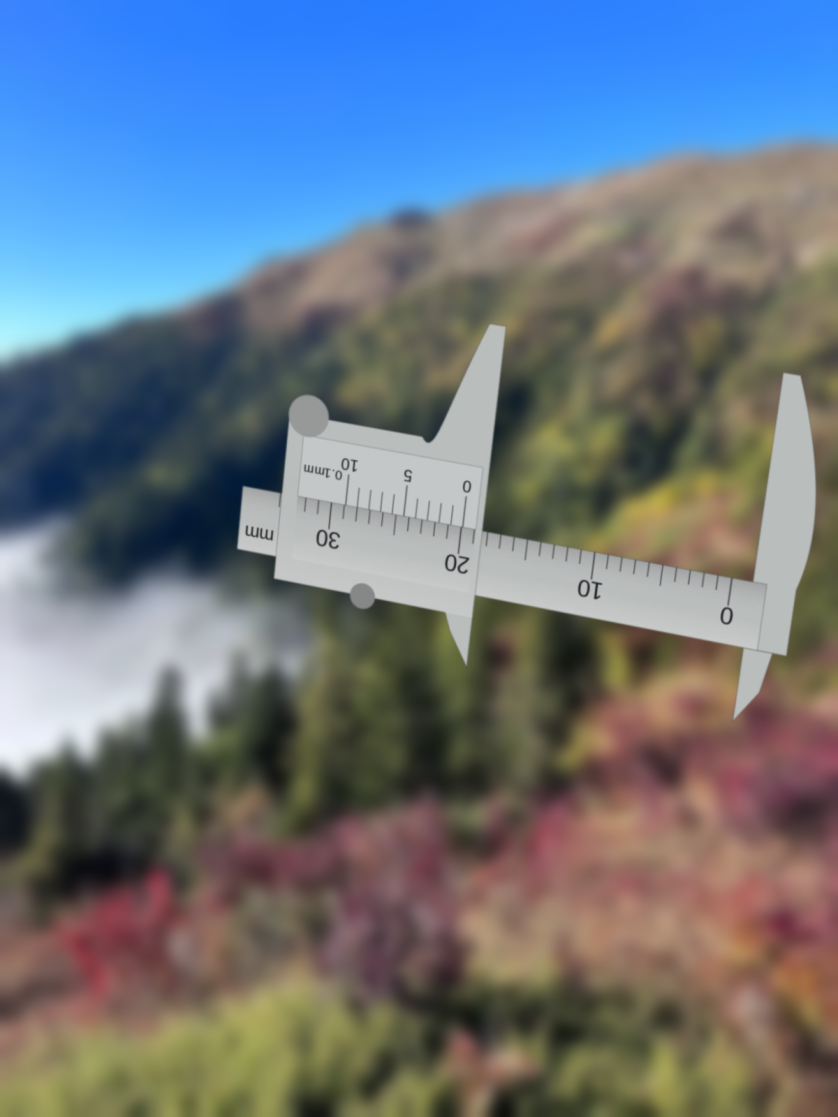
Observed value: 19.9 mm
